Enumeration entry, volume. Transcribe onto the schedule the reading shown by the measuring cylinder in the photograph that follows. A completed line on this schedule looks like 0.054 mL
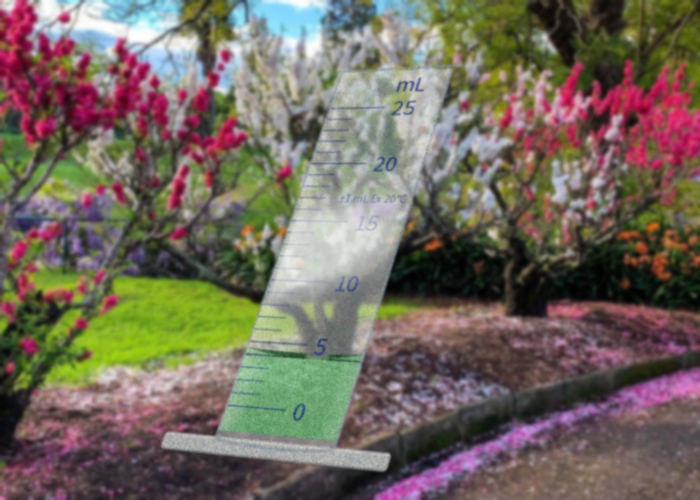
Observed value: 4 mL
